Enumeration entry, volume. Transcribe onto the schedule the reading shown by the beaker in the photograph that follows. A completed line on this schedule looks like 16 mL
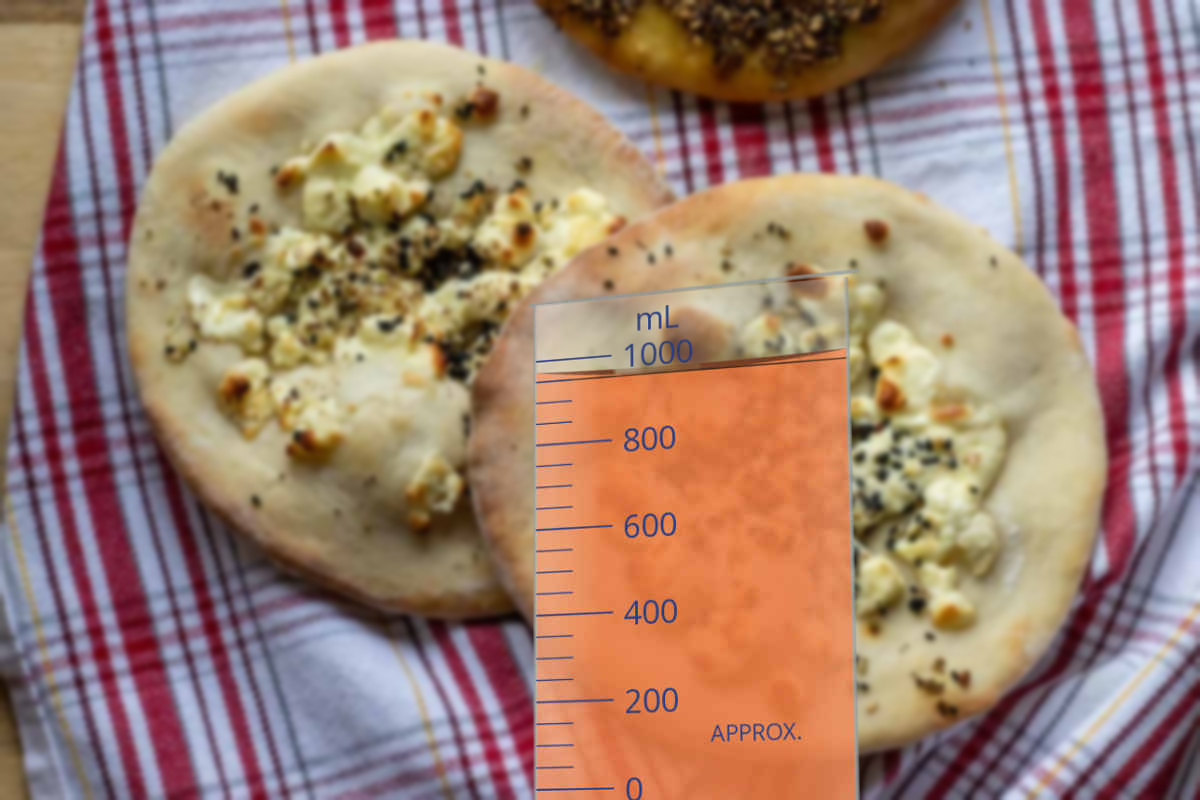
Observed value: 950 mL
